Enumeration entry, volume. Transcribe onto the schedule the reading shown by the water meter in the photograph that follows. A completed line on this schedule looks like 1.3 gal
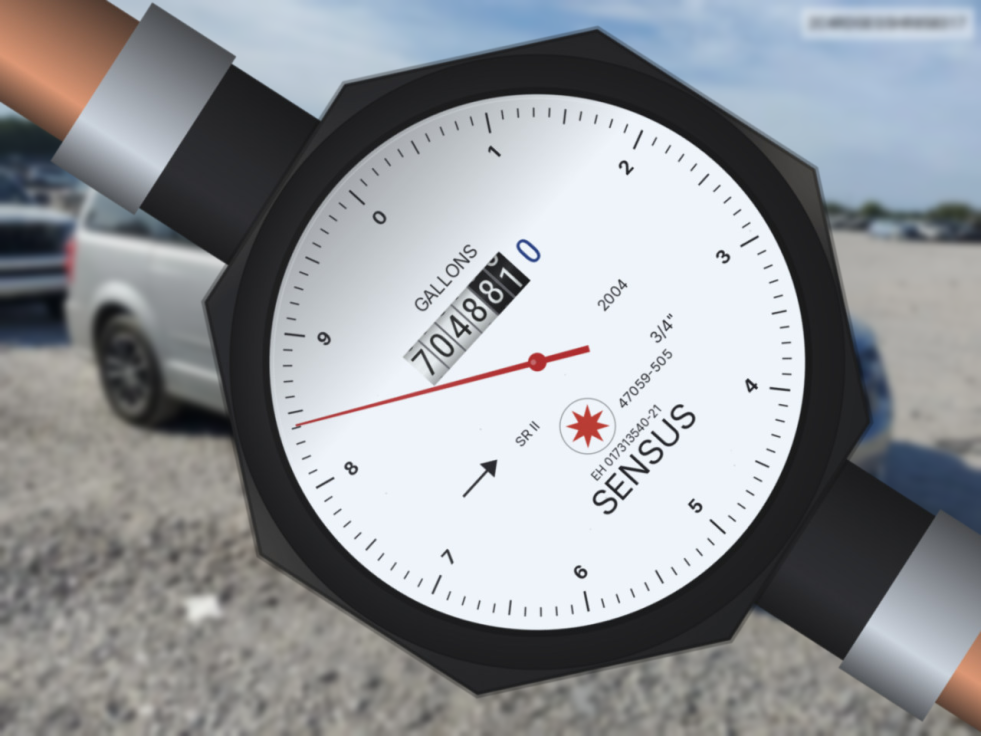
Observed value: 7048808.4 gal
